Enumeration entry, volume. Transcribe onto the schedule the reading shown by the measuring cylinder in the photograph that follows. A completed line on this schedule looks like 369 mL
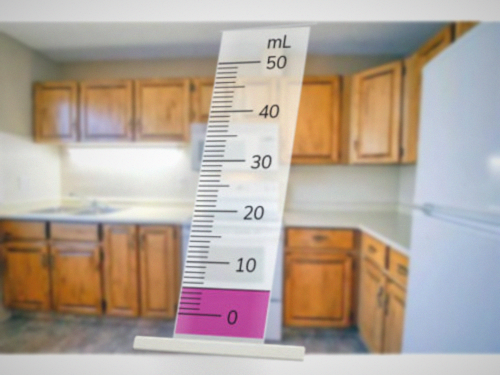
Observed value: 5 mL
